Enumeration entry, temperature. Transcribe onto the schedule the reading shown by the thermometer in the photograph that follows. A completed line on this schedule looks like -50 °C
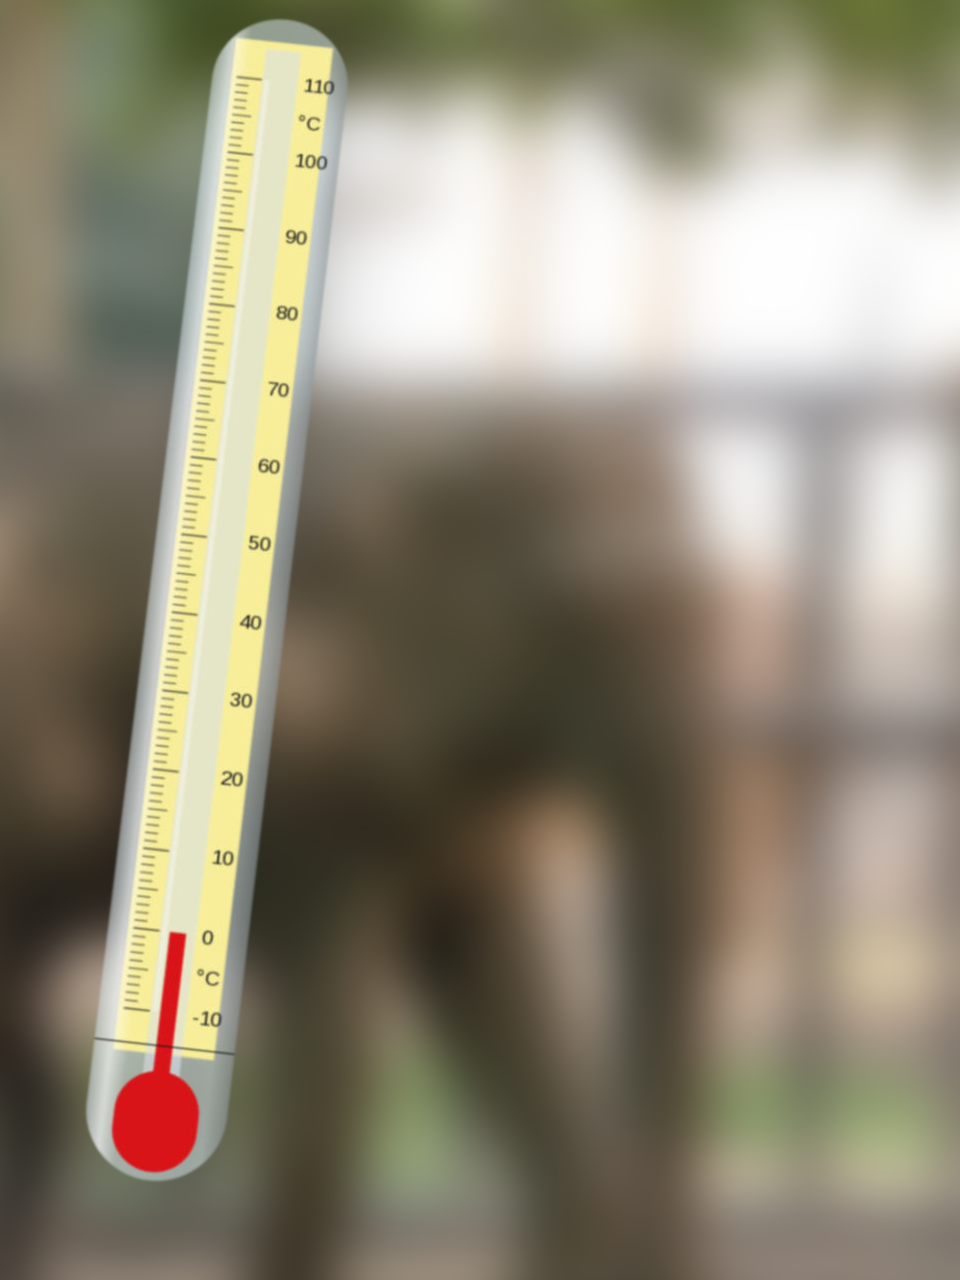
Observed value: 0 °C
